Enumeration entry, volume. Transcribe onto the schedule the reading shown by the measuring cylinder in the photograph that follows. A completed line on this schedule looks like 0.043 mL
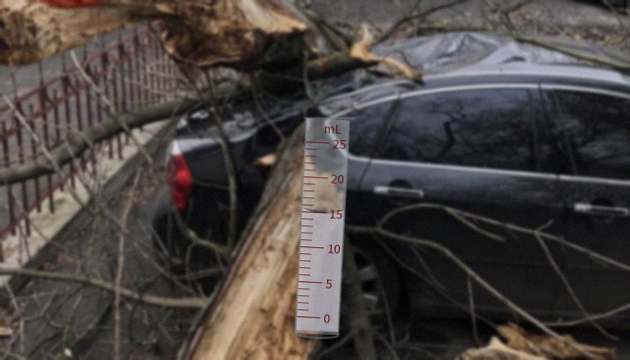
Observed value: 15 mL
